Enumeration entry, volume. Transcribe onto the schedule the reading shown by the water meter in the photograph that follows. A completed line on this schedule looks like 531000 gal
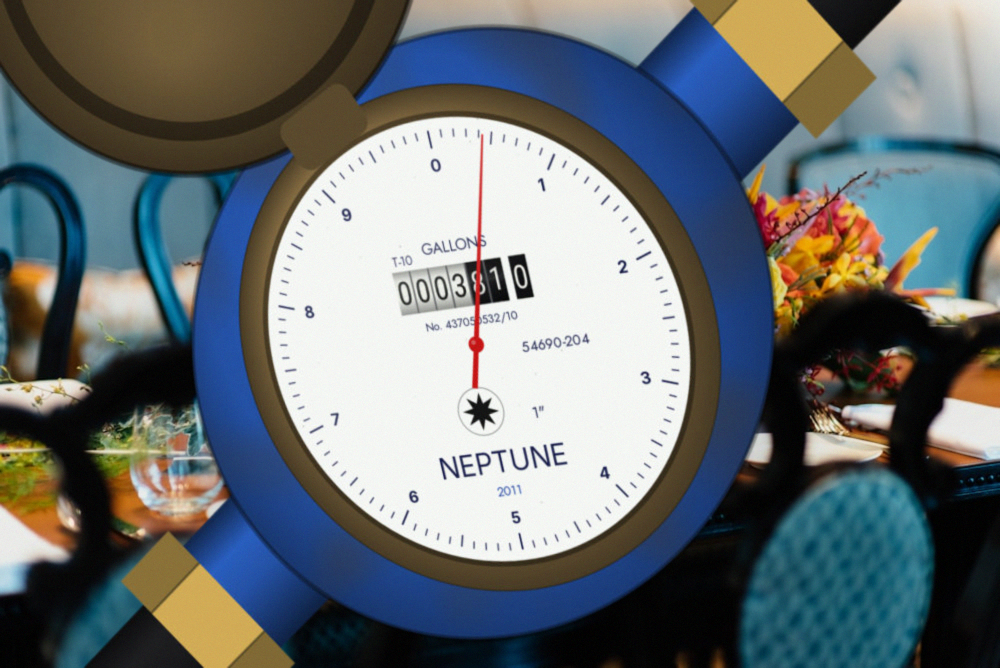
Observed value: 3810.4 gal
